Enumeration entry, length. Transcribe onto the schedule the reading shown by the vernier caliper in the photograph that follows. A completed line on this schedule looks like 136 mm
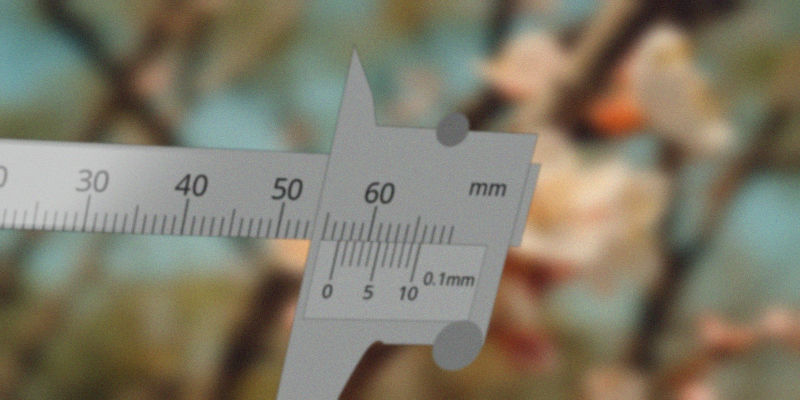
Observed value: 56.8 mm
